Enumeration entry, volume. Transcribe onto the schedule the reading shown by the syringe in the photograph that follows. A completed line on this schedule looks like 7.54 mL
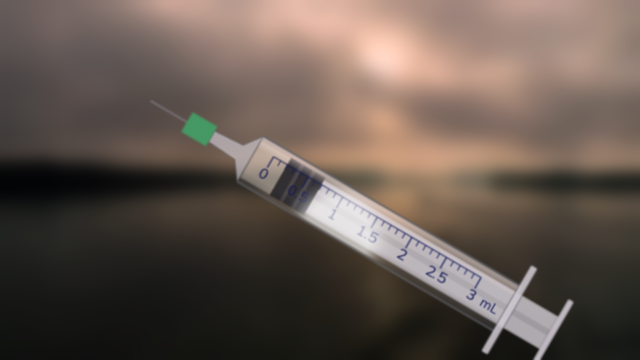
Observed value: 0.2 mL
